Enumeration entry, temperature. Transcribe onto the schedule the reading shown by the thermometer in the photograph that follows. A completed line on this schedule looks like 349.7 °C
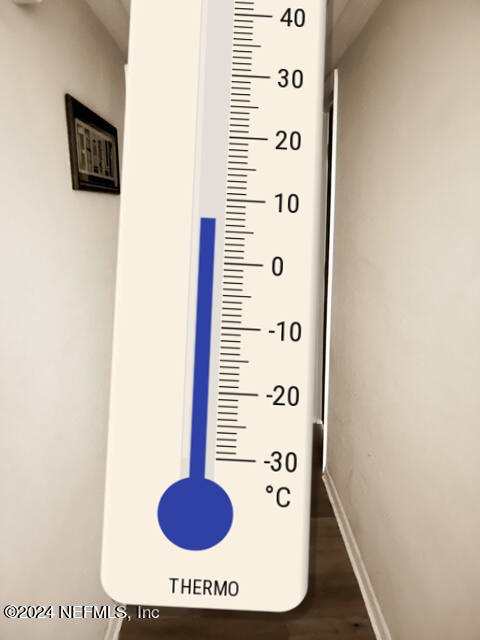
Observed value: 7 °C
